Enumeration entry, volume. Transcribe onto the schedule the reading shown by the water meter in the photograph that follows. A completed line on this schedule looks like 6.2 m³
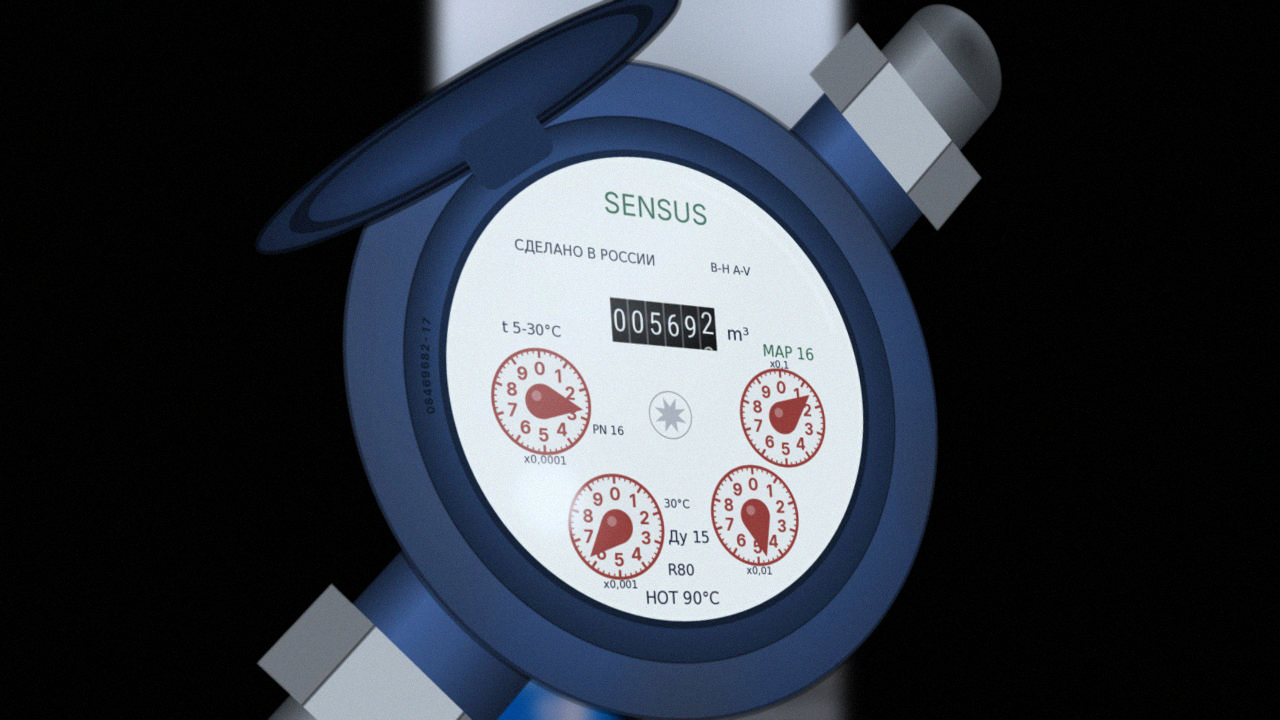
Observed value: 5692.1462 m³
